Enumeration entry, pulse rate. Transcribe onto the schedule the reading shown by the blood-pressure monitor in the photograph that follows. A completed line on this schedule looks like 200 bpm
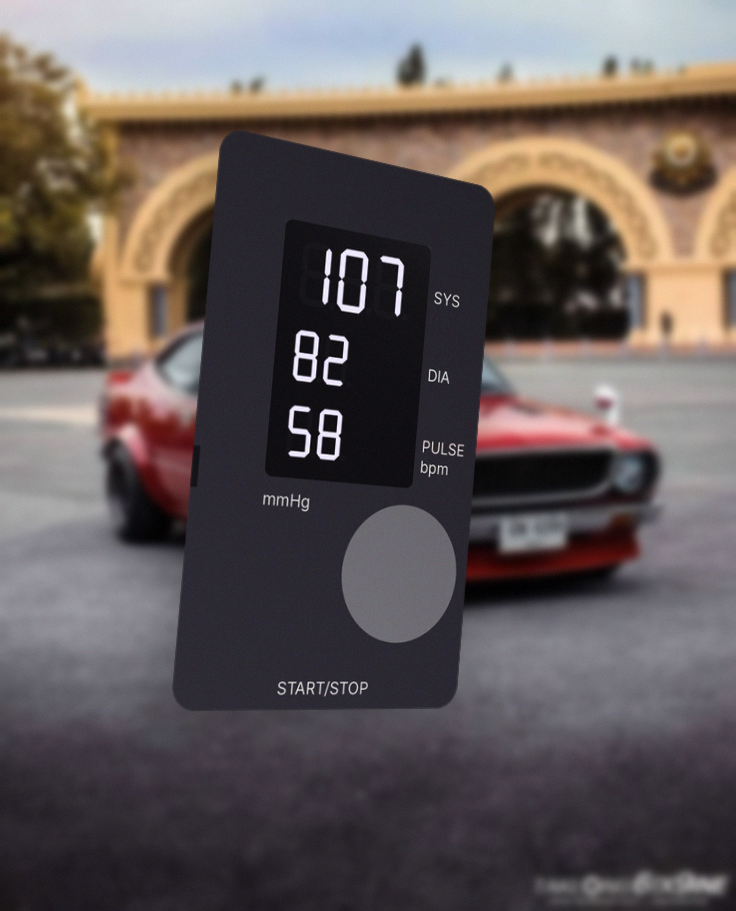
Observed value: 58 bpm
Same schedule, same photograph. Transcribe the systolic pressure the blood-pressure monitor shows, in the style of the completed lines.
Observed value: 107 mmHg
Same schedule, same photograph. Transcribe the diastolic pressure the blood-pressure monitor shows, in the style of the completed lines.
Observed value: 82 mmHg
